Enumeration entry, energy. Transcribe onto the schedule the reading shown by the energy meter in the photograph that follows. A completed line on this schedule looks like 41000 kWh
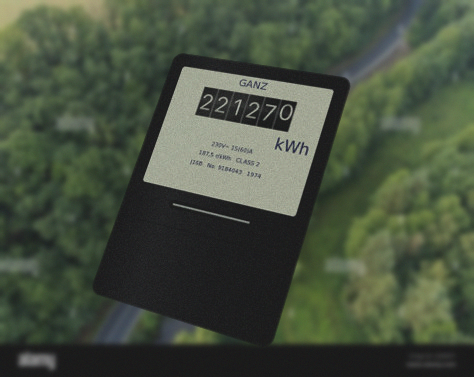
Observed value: 221270 kWh
